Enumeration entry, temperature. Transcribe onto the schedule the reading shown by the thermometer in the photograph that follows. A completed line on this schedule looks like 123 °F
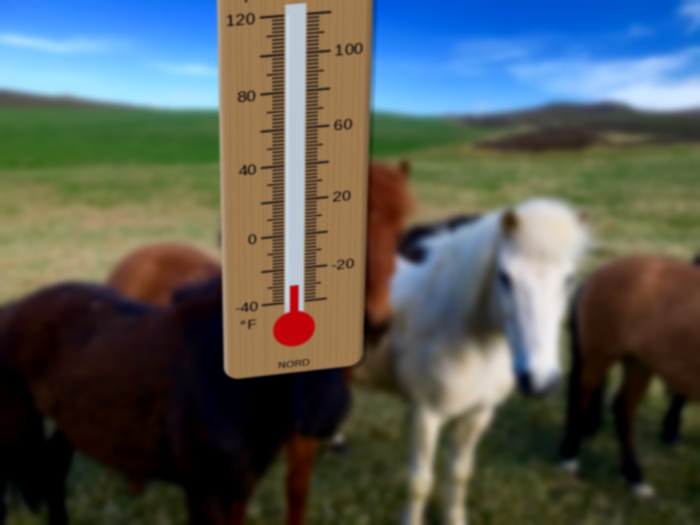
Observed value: -30 °F
